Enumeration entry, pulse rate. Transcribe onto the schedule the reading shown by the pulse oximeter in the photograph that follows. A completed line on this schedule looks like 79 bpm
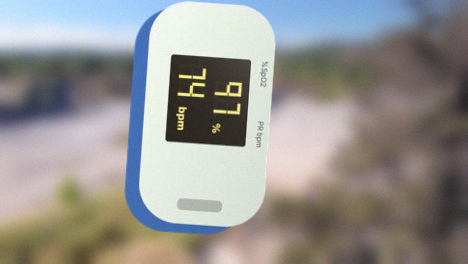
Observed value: 74 bpm
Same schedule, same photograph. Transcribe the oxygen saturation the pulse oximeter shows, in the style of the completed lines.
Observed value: 97 %
